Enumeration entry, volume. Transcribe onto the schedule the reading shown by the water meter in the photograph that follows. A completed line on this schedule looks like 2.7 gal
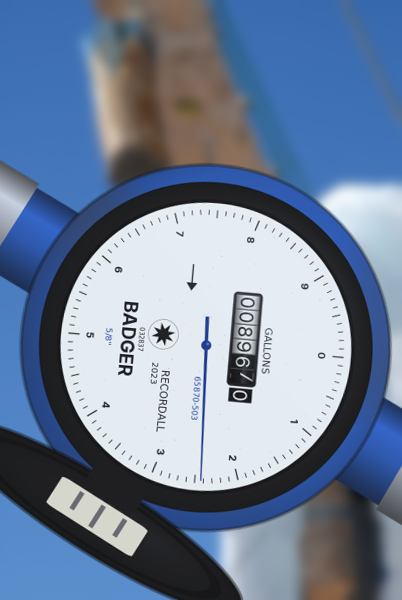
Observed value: 89672.4 gal
